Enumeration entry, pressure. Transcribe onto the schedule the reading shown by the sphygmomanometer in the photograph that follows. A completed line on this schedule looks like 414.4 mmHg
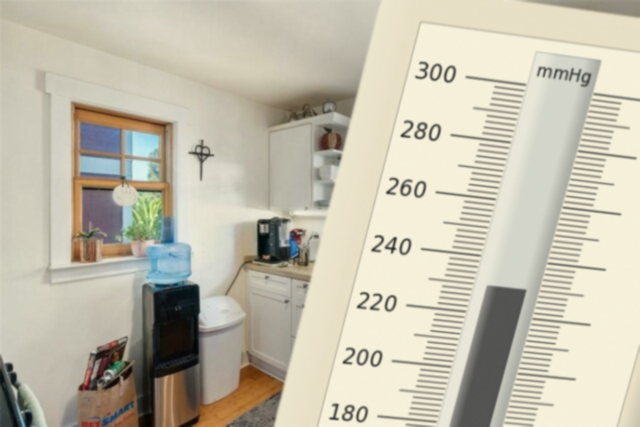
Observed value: 230 mmHg
